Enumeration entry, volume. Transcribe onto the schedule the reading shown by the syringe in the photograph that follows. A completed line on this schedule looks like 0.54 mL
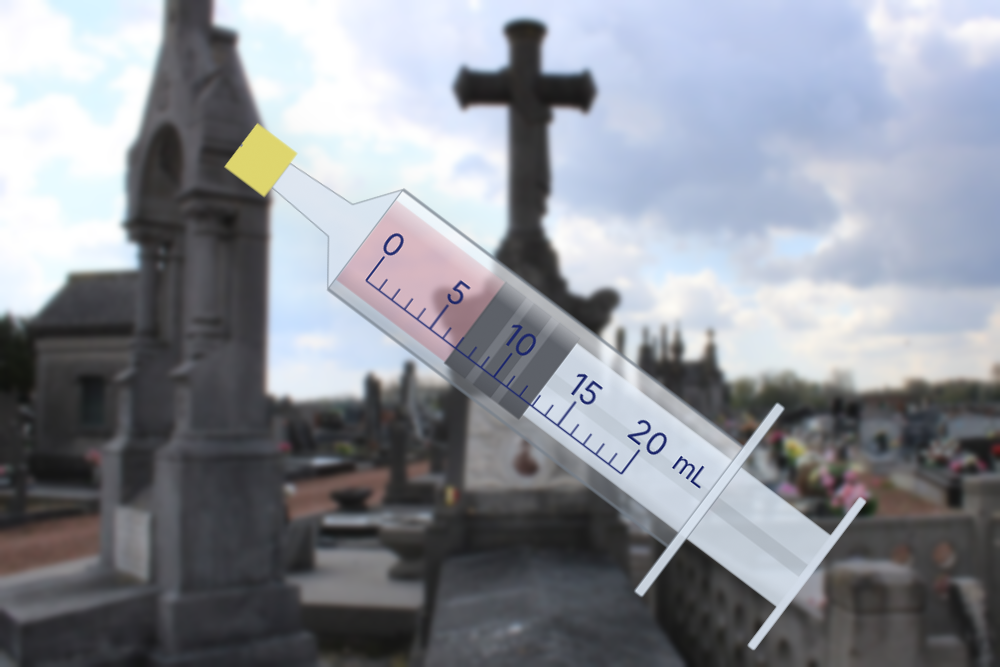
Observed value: 7 mL
